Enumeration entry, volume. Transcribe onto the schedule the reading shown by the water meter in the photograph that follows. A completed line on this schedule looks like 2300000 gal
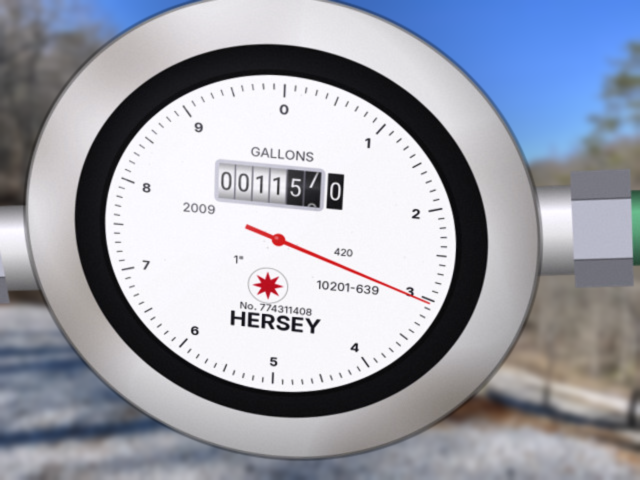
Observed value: 11573.0 gal
